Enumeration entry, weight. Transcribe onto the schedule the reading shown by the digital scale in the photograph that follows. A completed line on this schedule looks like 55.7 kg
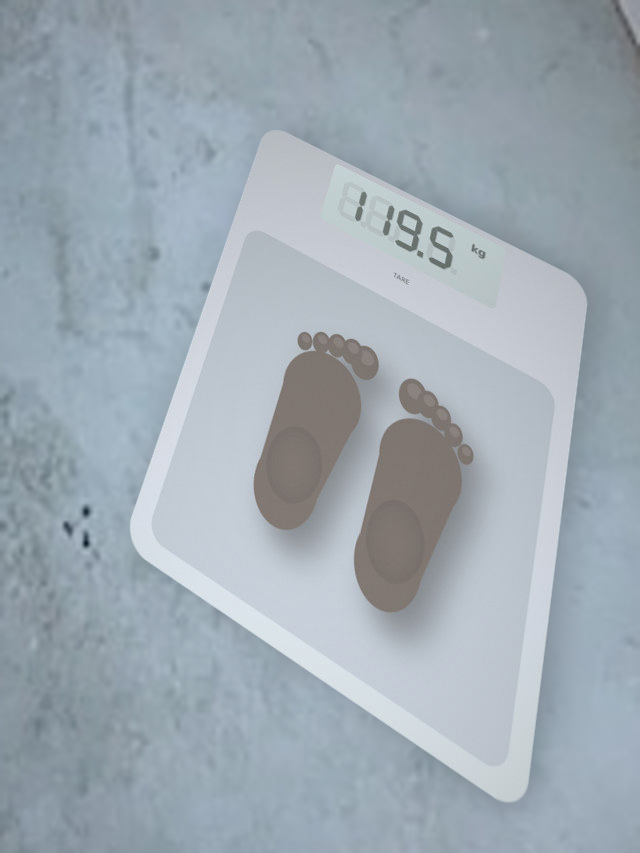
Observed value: 119.5 kg
